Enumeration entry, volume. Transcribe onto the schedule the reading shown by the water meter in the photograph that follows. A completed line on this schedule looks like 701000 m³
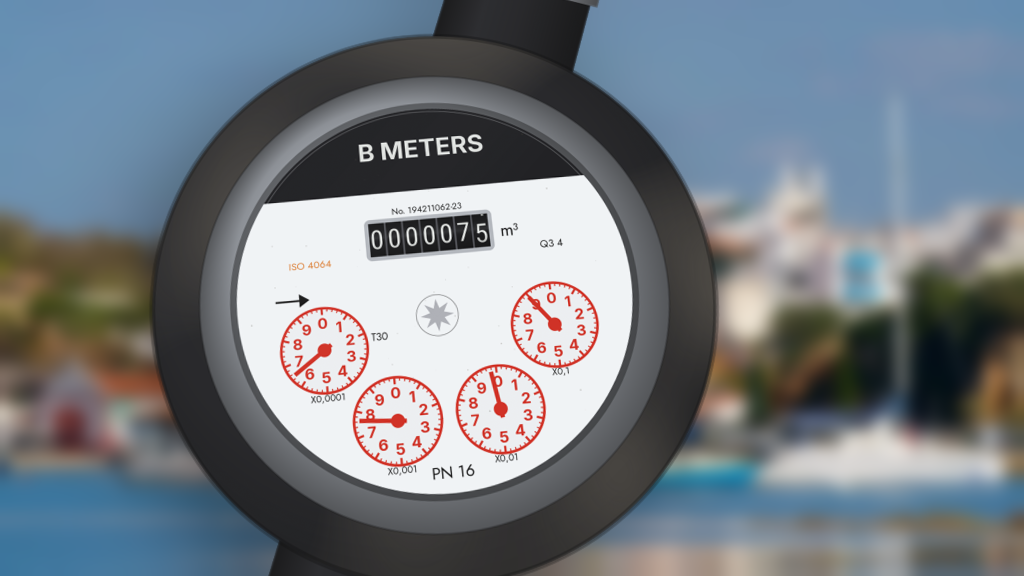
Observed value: 74.8976 m³
